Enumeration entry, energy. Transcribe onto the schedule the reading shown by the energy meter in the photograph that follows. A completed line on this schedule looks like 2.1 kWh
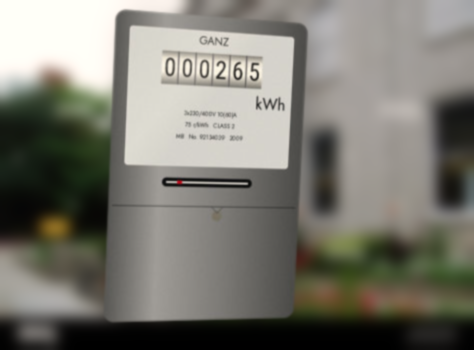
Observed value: 265 kWh
